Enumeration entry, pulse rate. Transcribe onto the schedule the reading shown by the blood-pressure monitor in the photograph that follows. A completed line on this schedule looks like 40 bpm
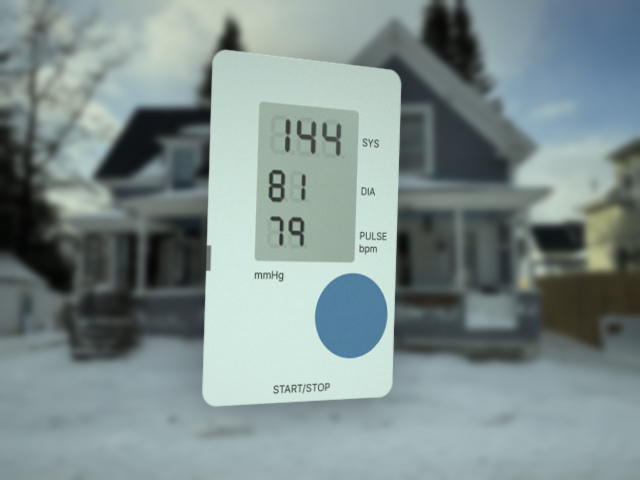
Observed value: 79 bpm
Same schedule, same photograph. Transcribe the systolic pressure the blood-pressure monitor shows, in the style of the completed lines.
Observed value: 144 mmHg
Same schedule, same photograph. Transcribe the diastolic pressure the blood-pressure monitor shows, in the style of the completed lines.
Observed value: 81 mmHg
